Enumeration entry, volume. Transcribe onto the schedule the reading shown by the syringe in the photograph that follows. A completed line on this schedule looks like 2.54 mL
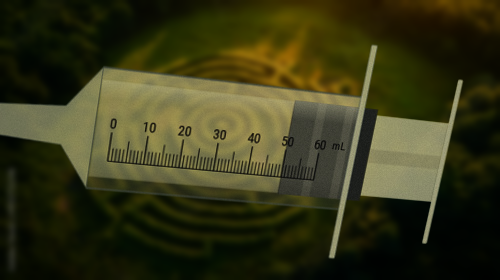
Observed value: 50 mL
